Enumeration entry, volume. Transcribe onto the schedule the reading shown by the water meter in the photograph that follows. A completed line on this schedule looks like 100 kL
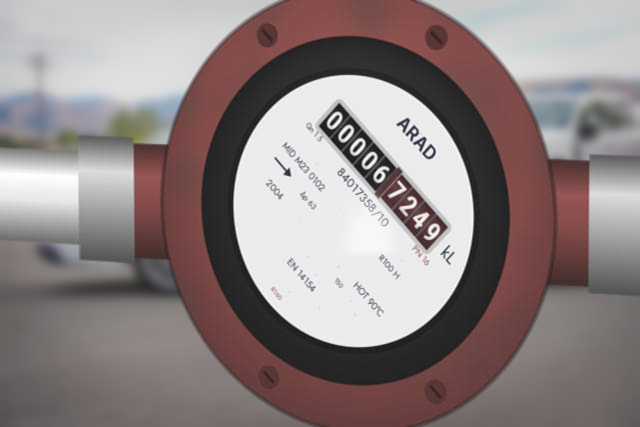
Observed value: 6.7249 kL
